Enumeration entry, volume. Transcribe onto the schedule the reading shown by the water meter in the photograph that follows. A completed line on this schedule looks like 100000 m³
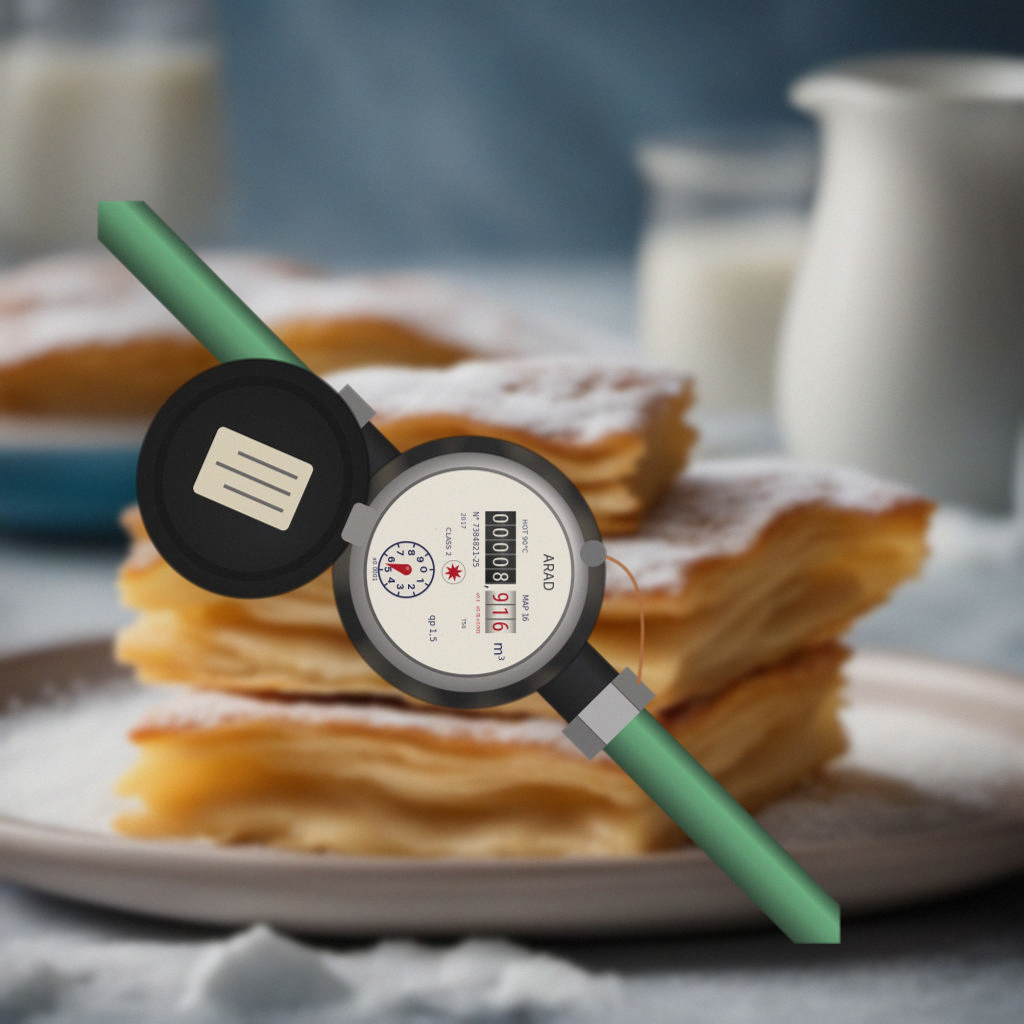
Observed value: 8.9165 m³
